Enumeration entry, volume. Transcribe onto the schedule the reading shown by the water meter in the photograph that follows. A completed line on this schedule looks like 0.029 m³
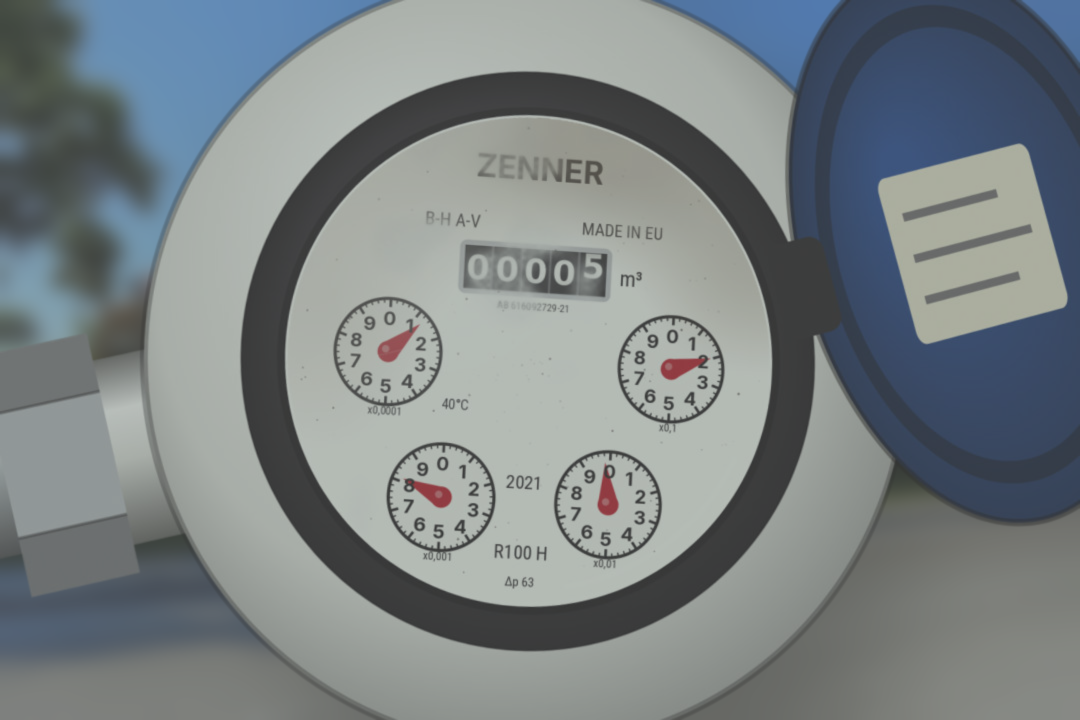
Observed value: 5.1981 m³
